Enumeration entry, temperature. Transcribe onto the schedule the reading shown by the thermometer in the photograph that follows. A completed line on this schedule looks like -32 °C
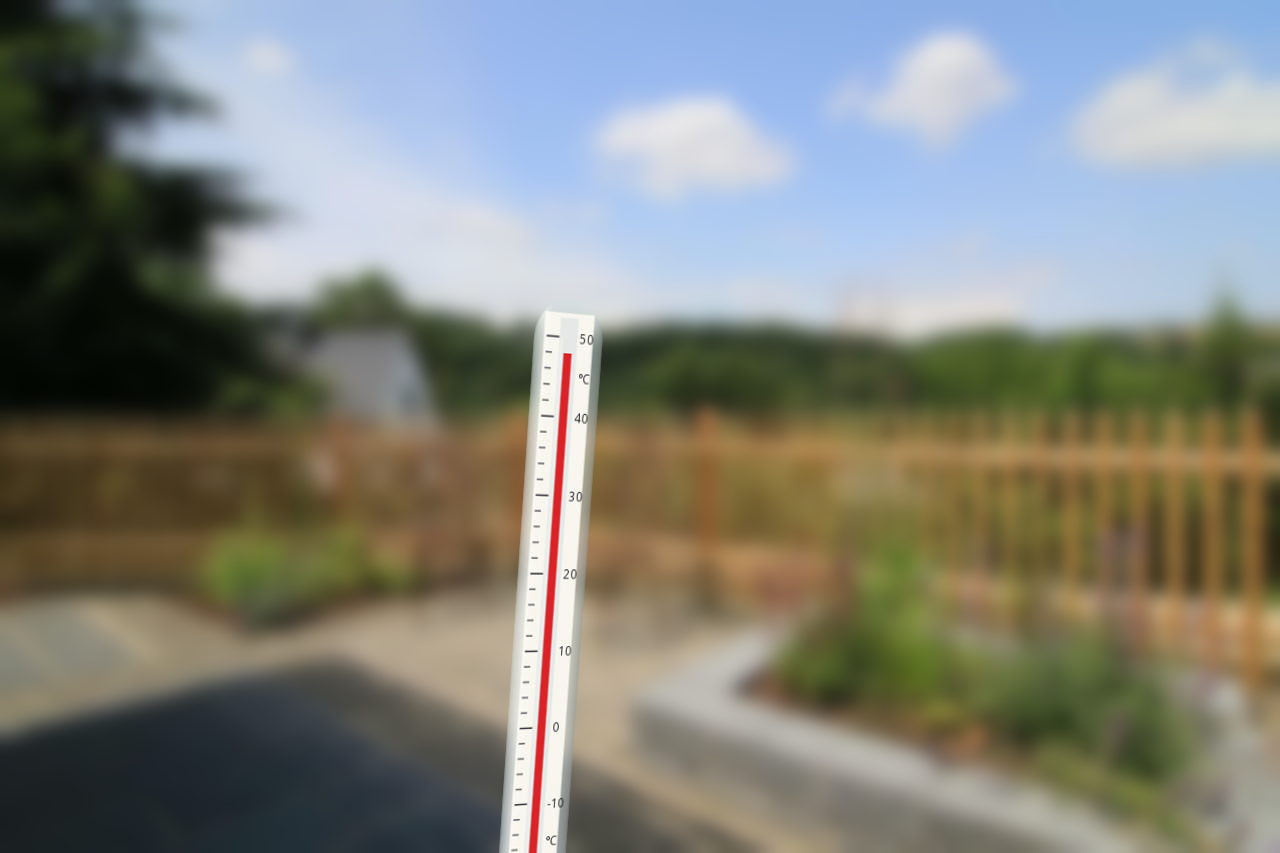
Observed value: 48 °C
